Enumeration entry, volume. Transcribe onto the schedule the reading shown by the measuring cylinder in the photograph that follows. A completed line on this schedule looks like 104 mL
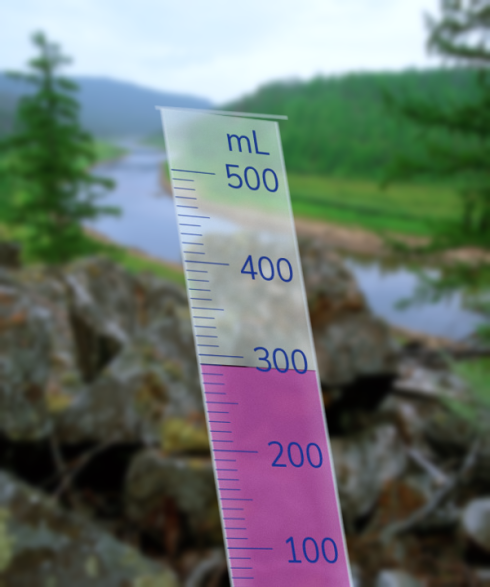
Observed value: 290 mL
